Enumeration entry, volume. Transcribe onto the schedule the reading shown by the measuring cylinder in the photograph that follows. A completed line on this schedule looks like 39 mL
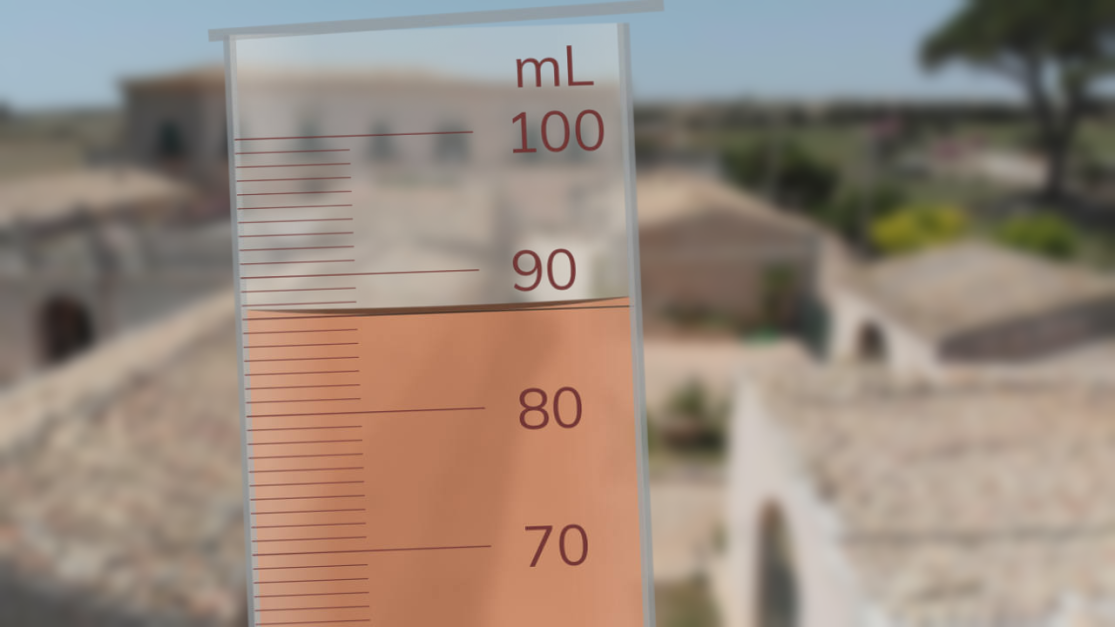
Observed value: 87 mL
